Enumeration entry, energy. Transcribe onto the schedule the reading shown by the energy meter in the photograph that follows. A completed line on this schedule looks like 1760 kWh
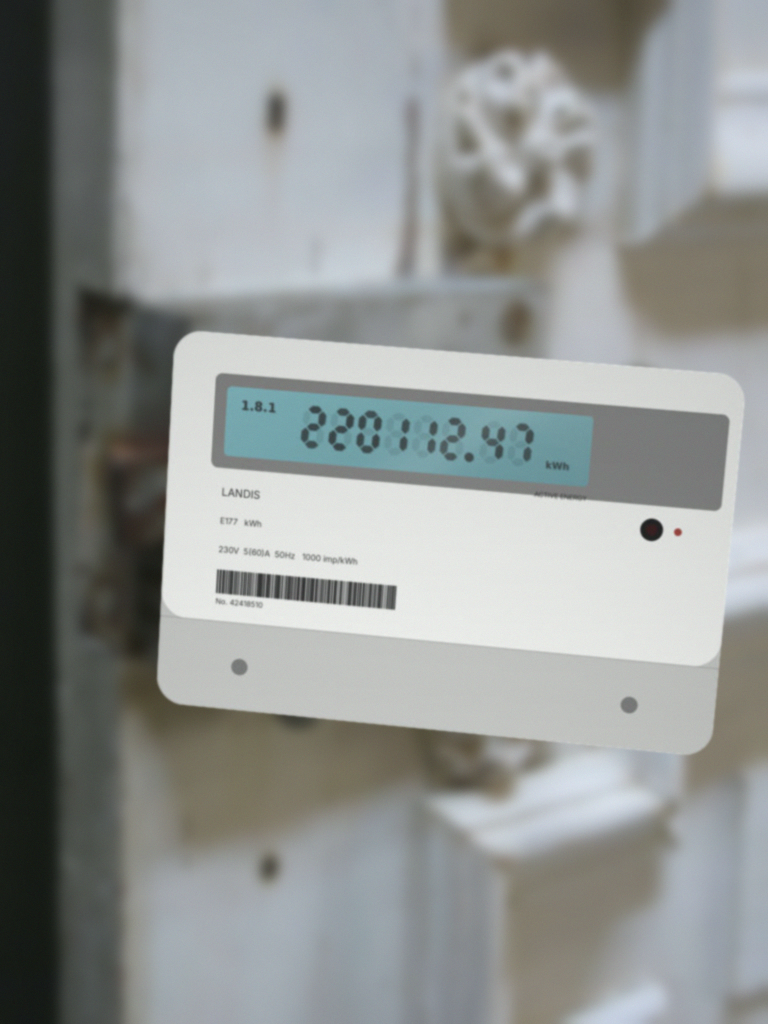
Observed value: 220112.47 kWh
